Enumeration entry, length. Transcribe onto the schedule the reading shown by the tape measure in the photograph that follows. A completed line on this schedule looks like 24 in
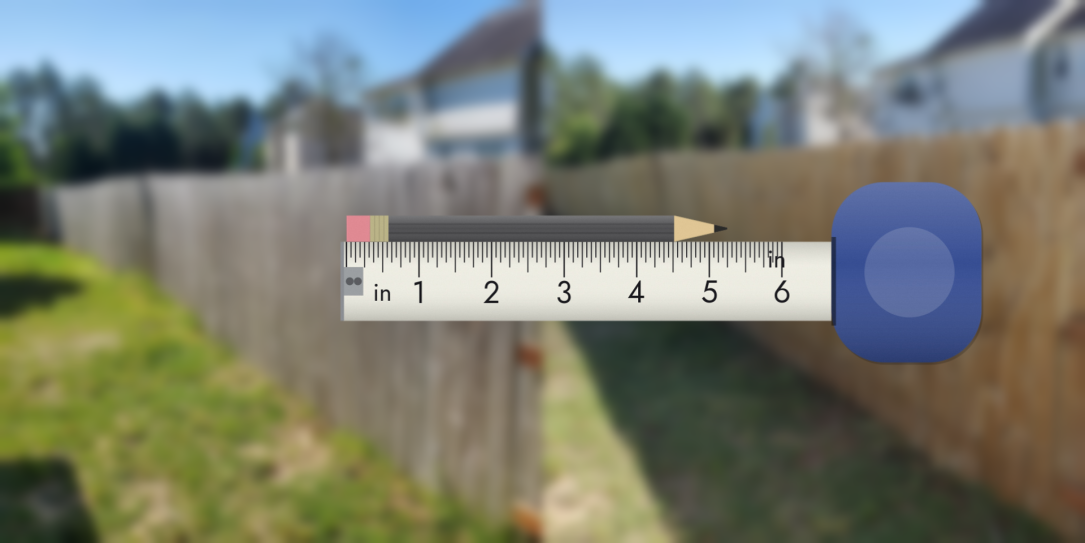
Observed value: 5.25 in
